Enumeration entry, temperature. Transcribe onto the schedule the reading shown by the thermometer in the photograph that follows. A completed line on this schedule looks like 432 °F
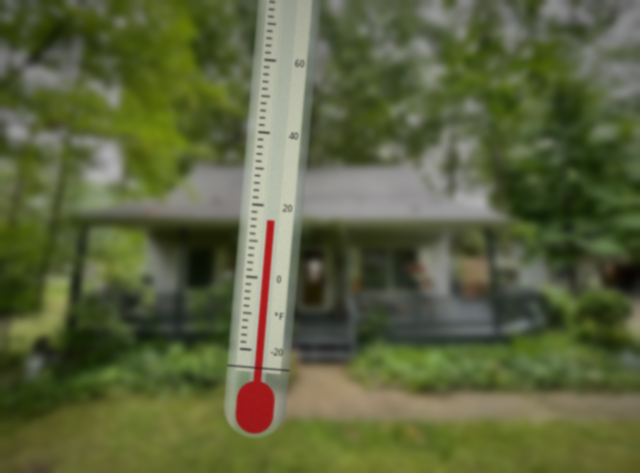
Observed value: 16 °F
